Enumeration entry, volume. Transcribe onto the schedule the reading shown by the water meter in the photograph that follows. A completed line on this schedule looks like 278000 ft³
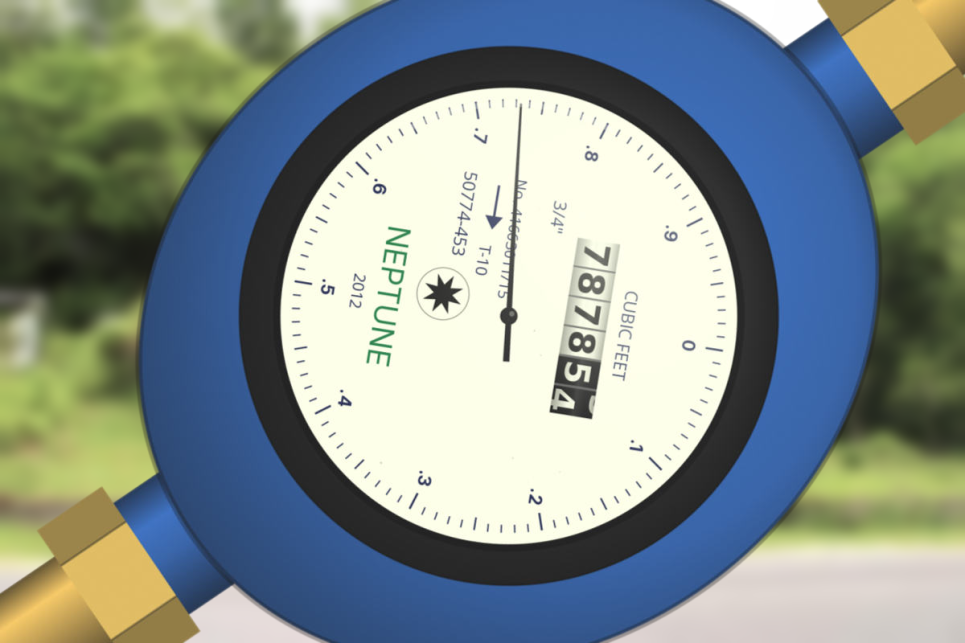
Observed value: 787853.73 ft³
